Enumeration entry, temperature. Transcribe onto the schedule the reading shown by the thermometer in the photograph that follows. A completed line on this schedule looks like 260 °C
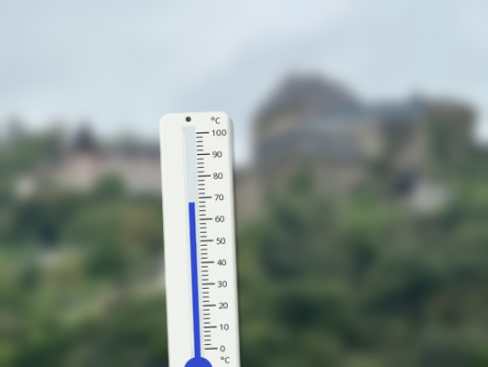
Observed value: 68 °C
